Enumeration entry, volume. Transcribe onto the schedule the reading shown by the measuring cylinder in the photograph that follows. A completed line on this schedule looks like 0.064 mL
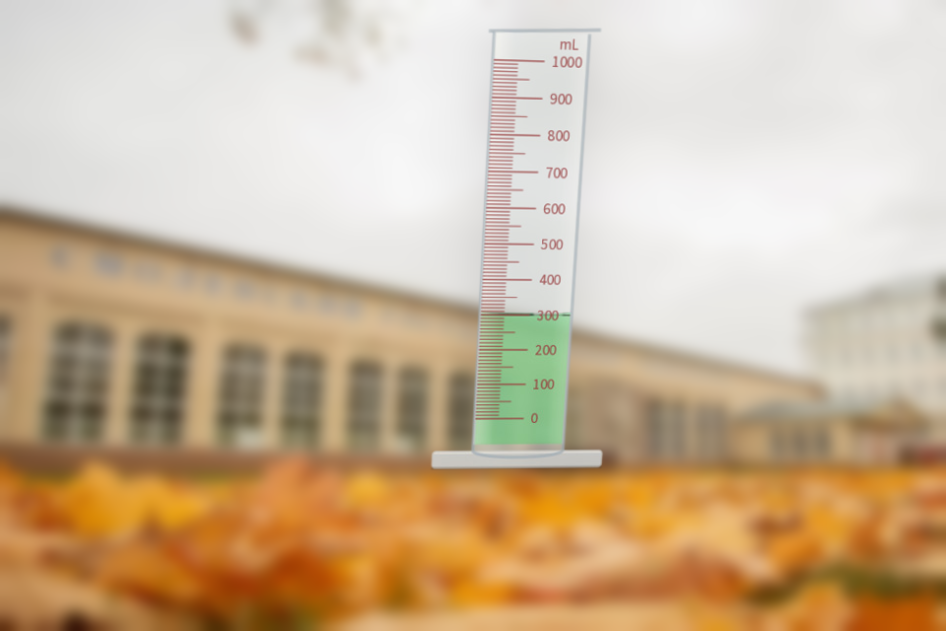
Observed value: 300 mL
